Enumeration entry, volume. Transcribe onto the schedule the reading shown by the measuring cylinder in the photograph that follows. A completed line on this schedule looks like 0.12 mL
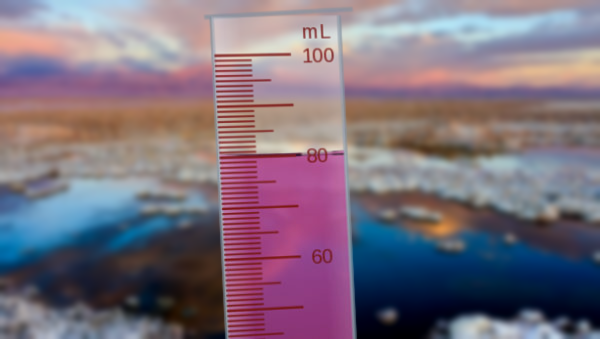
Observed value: 80 mL
